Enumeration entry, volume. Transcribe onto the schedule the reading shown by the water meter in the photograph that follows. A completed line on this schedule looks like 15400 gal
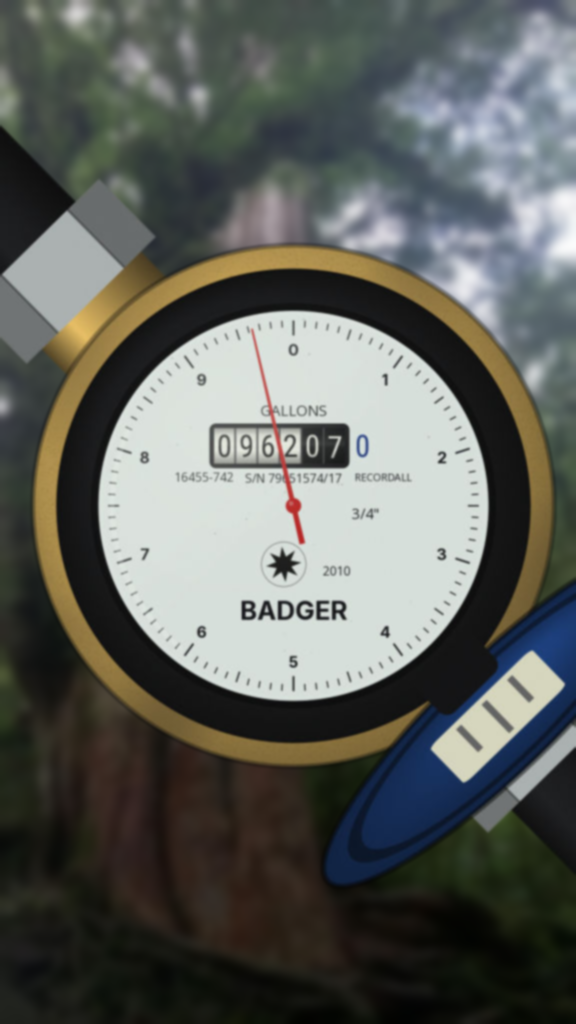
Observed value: 962069.6 gal
